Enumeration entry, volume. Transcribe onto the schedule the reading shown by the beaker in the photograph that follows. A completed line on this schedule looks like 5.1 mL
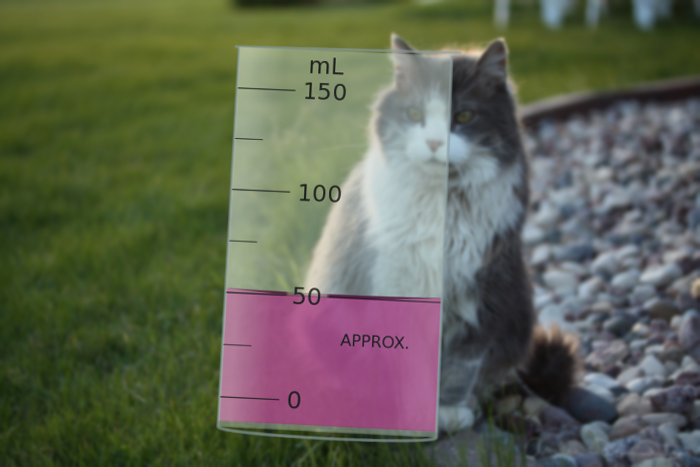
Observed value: 50 mL
